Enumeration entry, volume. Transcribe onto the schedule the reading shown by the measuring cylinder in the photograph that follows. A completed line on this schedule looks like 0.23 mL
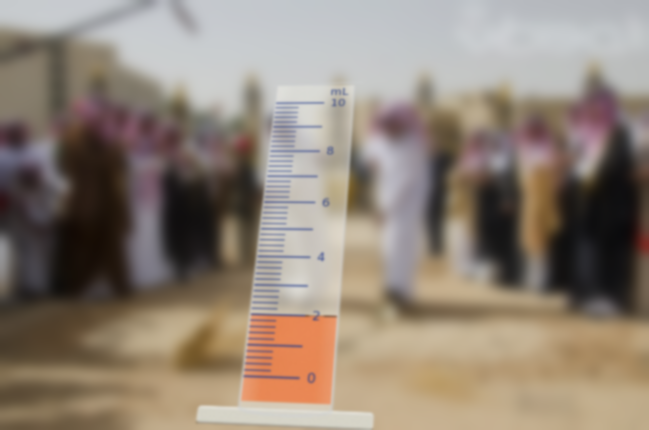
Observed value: 2 mL
